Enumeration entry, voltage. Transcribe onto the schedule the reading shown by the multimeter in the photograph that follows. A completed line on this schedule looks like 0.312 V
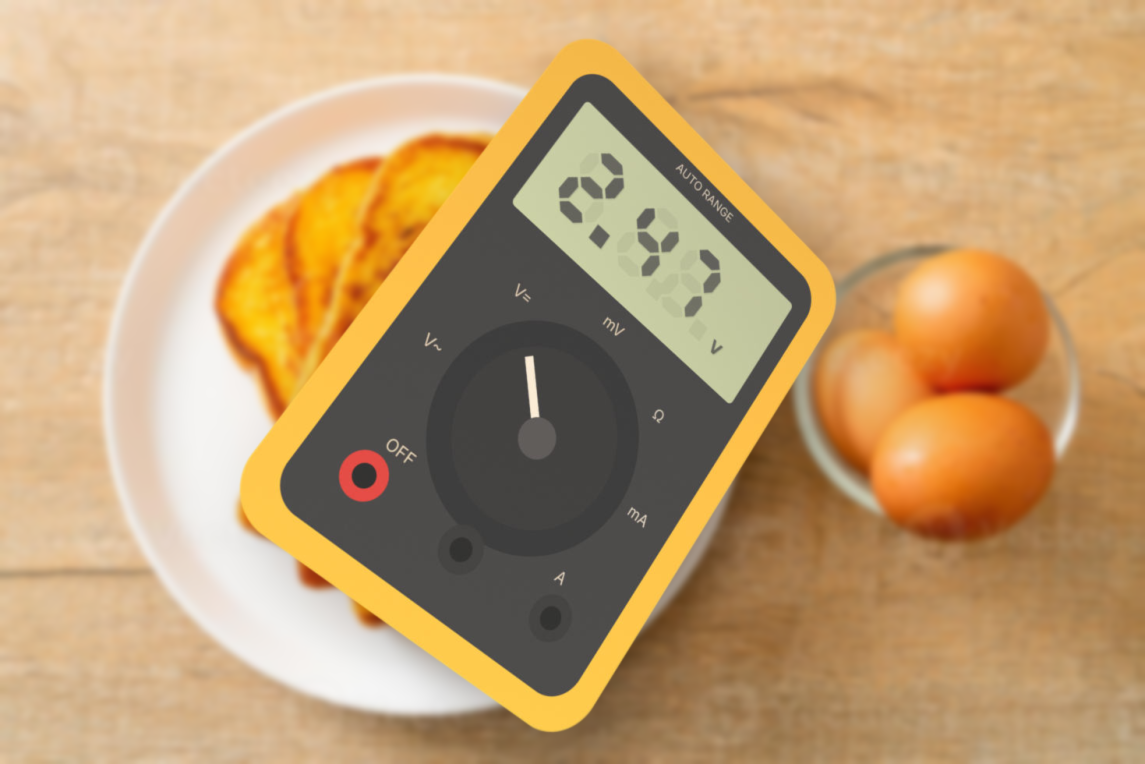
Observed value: 2.47 V
